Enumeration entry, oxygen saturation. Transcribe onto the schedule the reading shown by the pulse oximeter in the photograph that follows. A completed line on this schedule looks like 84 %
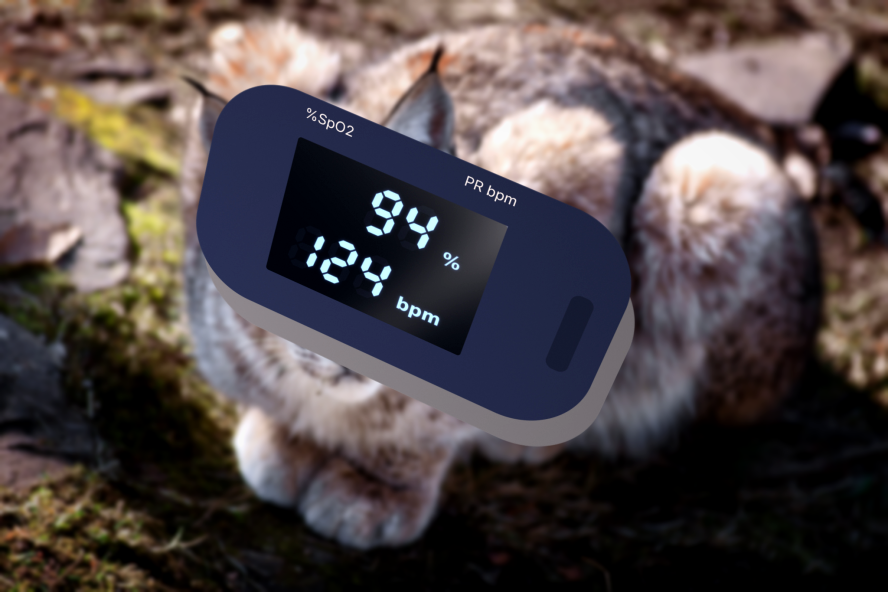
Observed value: 94 %
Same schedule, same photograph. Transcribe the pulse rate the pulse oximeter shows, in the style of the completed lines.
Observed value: 124 bpm
